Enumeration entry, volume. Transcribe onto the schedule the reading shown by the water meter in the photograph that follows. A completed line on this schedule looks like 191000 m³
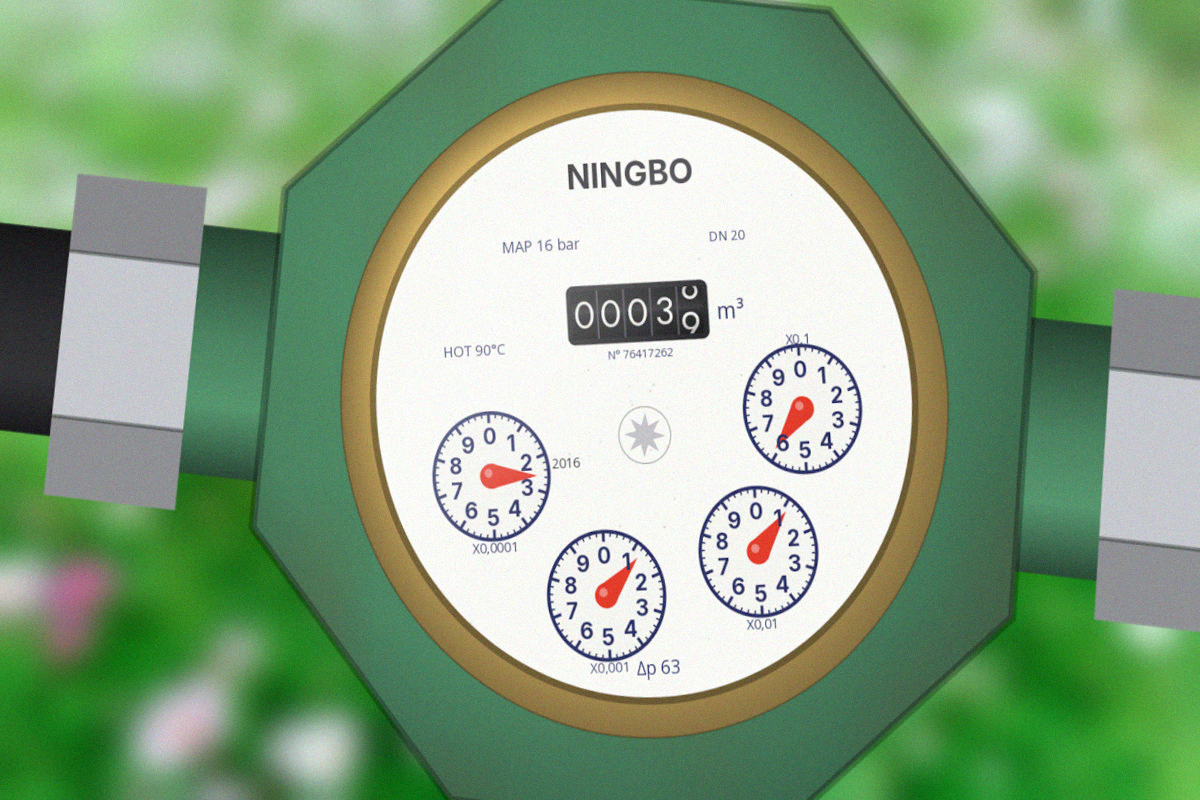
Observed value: 38.6112 m³
